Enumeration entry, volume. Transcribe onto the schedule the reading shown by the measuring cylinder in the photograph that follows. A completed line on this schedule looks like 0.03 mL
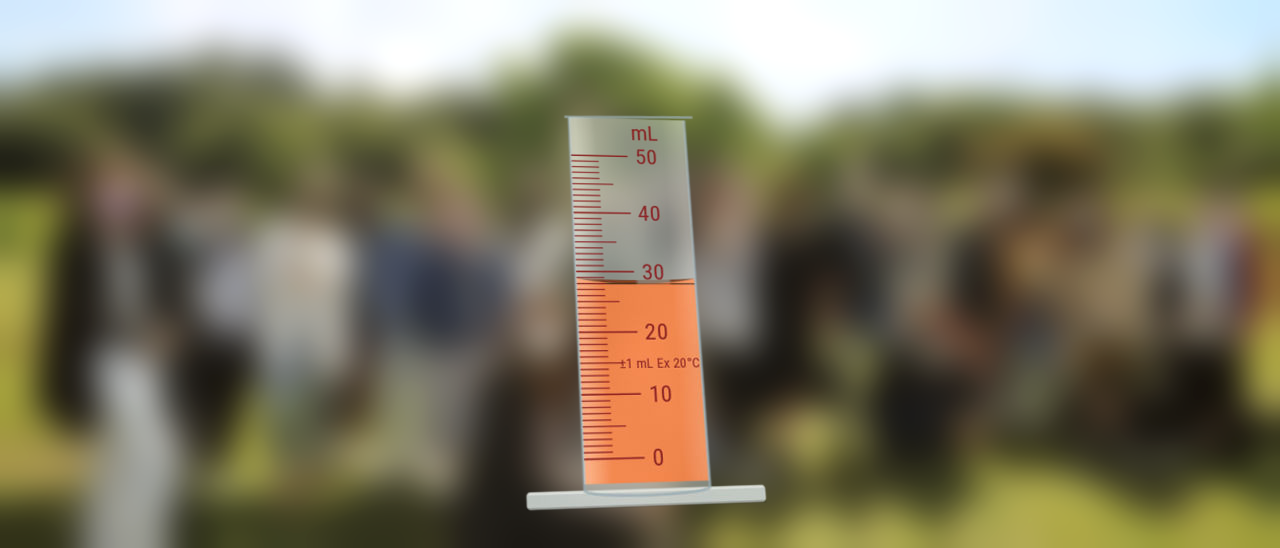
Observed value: 28 mL
